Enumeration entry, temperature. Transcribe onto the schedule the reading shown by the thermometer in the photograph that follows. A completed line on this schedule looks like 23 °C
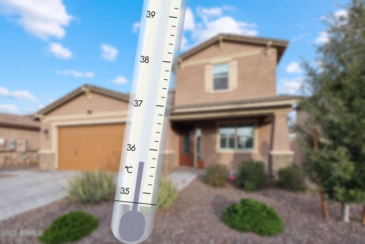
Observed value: 35.7 °C
